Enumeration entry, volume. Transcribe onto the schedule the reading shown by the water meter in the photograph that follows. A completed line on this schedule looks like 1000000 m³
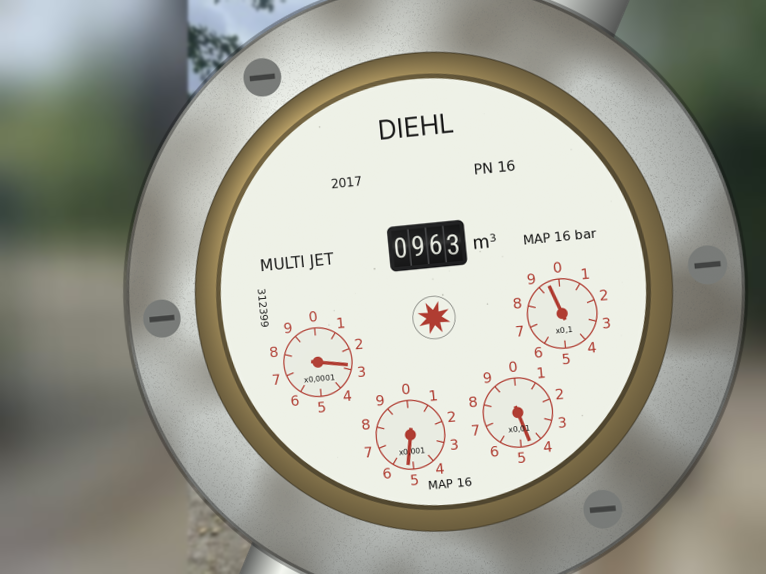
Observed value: 962.9452 m³
